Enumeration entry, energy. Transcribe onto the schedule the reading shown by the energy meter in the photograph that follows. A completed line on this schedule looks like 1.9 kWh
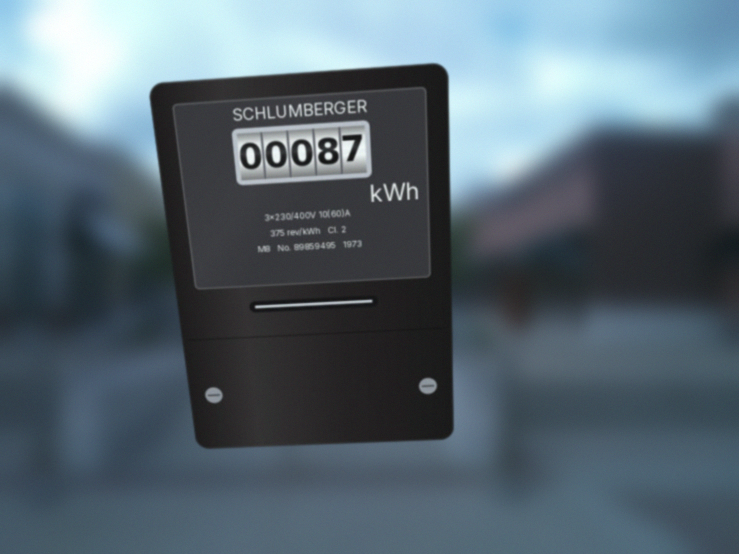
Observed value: 87 kWh
